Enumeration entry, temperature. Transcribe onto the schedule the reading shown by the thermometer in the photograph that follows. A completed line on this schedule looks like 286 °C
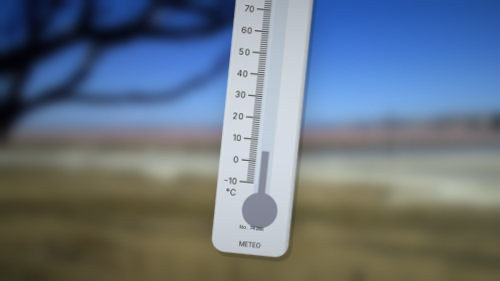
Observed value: 5 °C
